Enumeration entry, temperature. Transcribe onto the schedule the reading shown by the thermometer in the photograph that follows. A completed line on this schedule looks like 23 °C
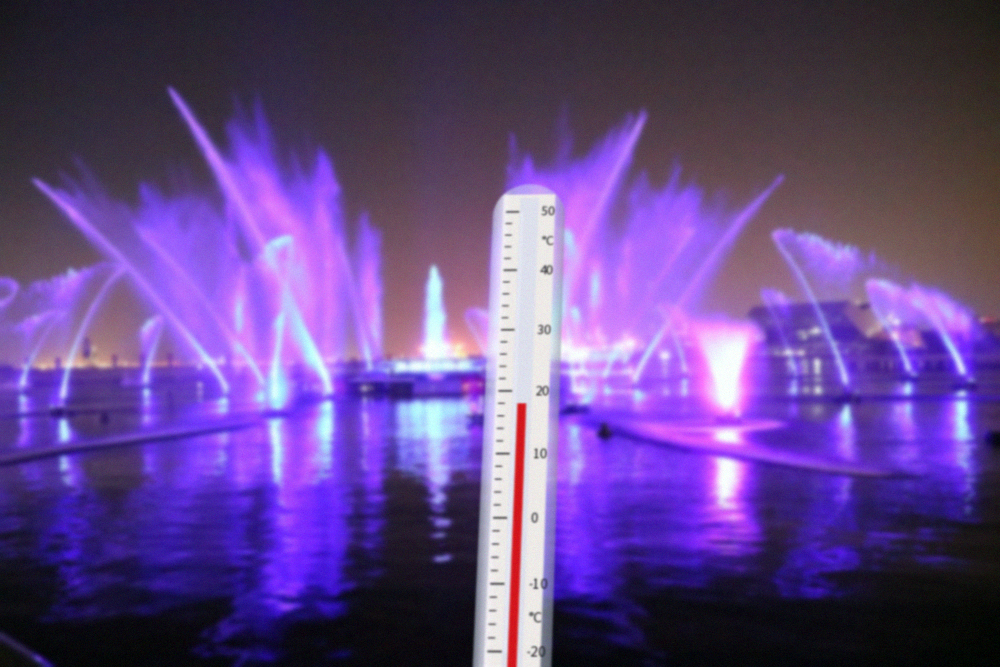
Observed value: 18 °C
